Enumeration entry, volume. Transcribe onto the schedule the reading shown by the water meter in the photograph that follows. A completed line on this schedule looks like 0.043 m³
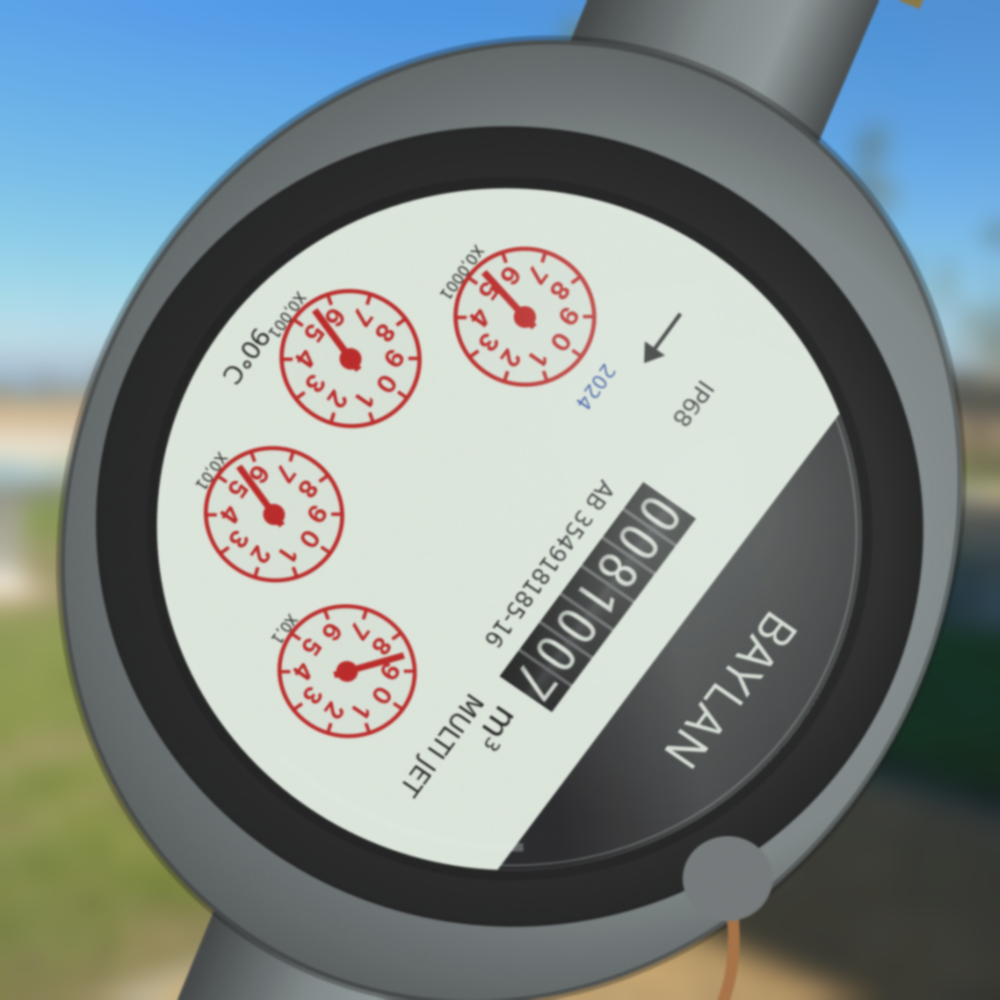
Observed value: 81007.8555 m³
